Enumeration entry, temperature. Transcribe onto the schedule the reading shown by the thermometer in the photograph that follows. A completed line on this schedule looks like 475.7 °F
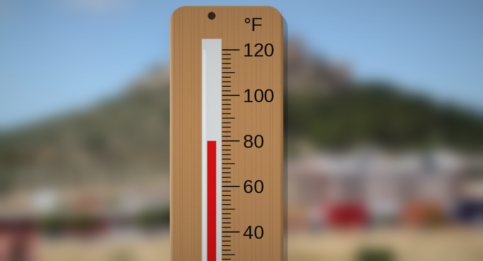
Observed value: 80 °F
